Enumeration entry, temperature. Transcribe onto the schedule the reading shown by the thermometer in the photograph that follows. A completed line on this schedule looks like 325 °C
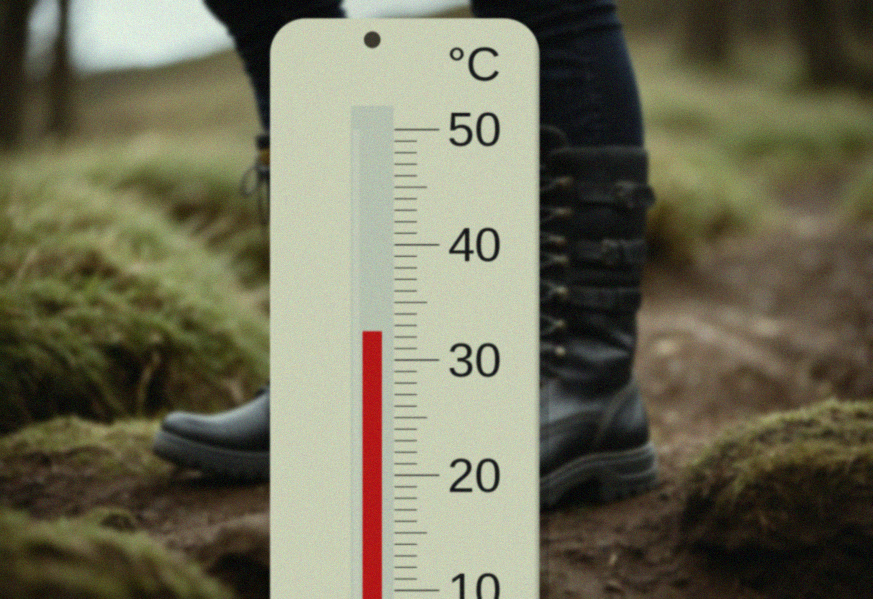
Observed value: 32.5 °C
